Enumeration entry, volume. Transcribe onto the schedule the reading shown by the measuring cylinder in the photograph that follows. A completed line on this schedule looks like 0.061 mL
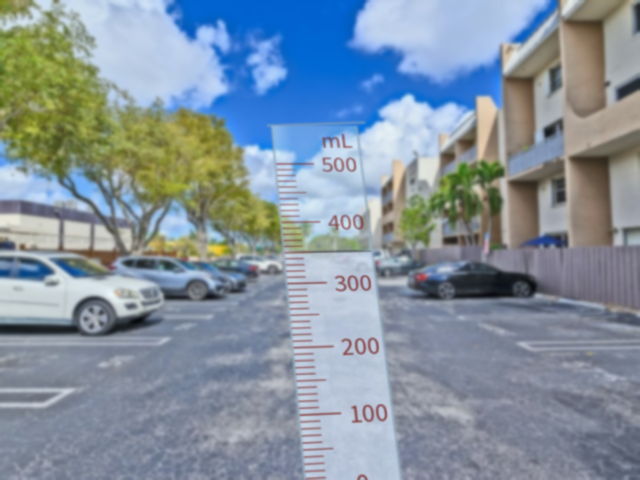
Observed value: 350 mL
